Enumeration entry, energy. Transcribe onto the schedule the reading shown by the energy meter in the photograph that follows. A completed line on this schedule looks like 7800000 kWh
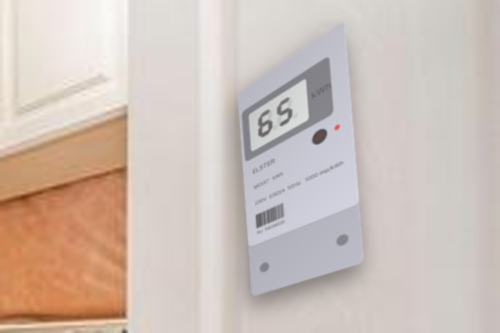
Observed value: 65 kWh
